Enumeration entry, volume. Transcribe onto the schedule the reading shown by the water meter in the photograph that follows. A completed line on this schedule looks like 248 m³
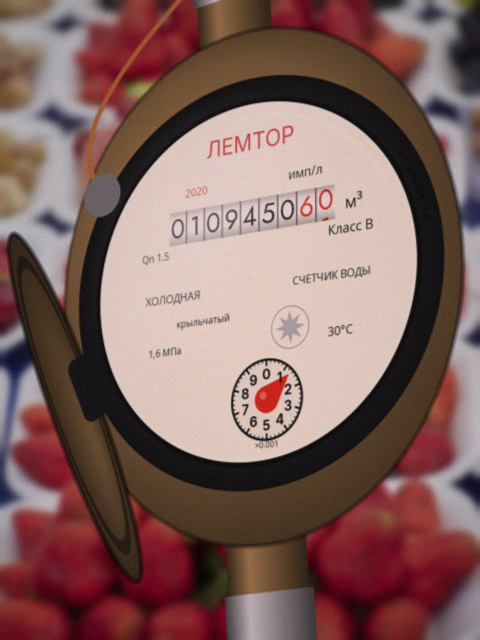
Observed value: 109450.601 m³
